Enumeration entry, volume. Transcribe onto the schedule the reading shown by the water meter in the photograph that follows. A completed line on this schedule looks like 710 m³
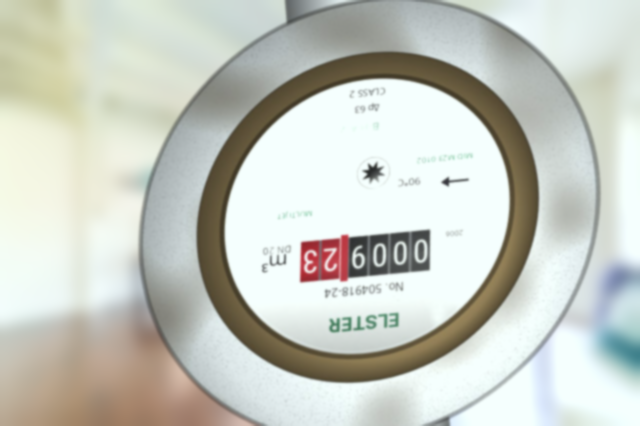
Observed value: 9.23 m³
